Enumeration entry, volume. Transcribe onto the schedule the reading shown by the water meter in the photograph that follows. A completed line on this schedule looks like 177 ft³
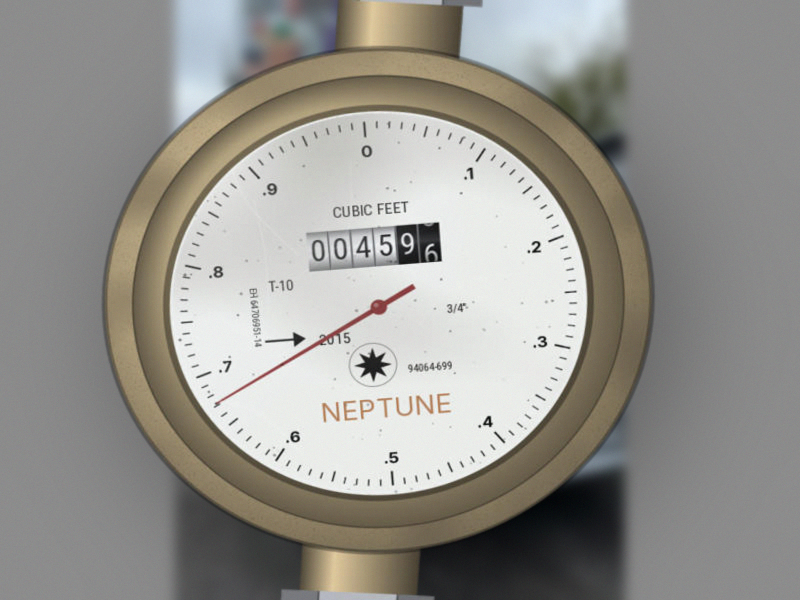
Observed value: 4595.67 ft³
